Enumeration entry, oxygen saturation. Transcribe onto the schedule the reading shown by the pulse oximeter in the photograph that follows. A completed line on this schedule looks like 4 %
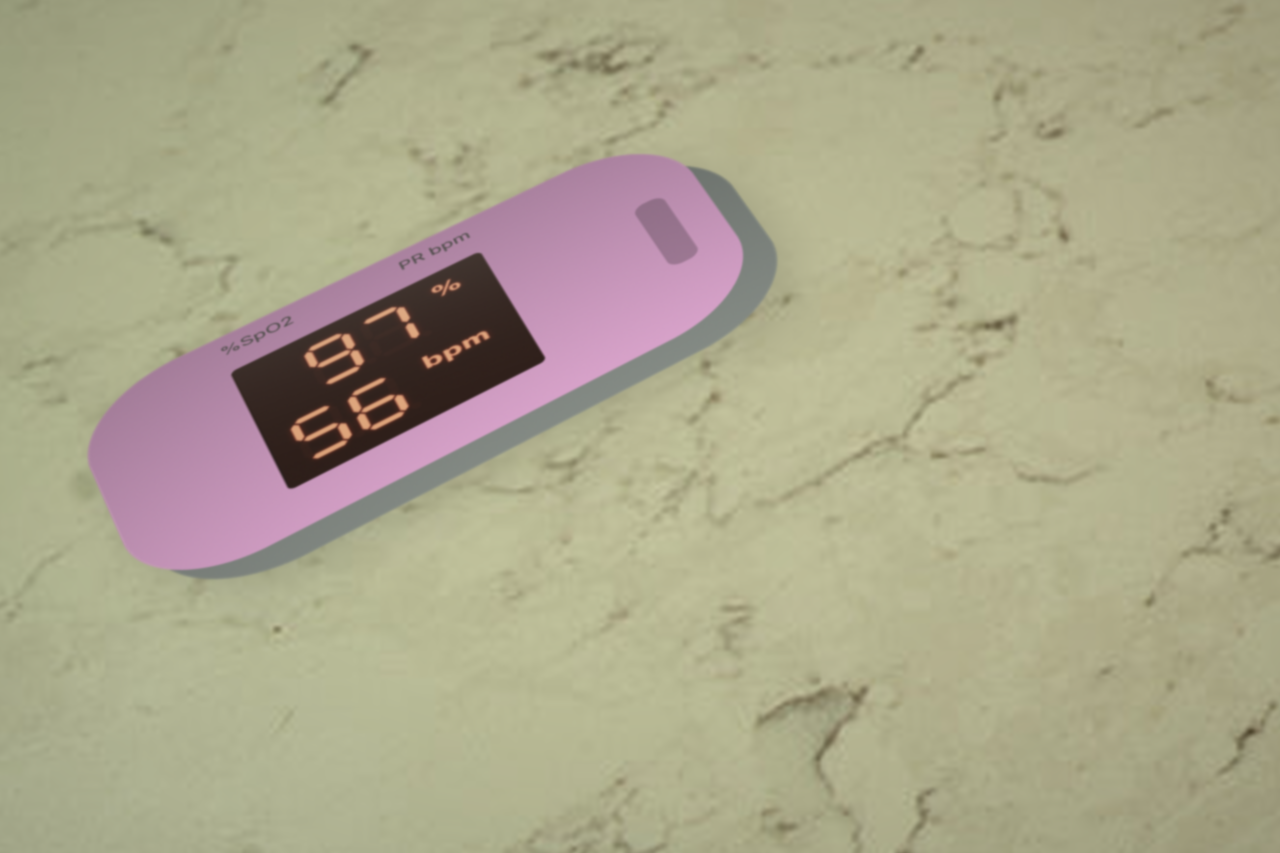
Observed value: 97 %
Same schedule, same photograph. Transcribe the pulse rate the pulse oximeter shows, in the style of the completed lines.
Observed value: 56 bpm
